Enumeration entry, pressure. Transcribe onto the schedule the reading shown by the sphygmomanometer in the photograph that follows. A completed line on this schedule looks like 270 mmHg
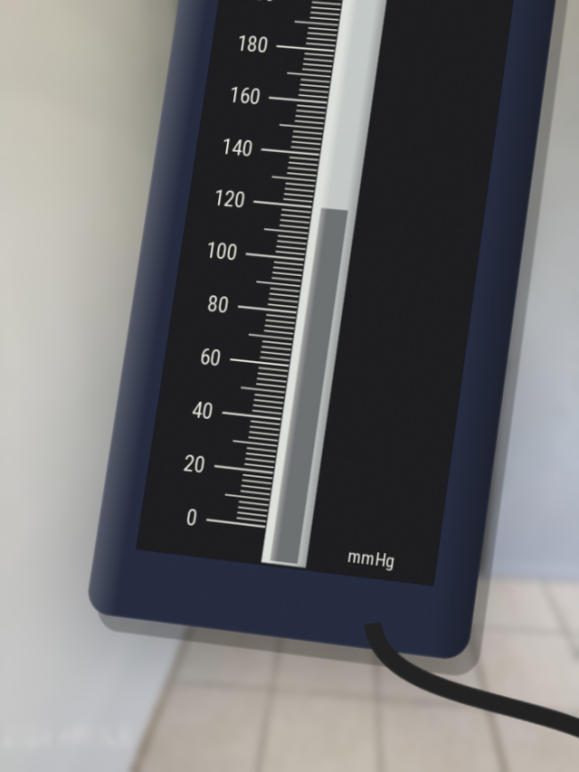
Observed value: 120 mmHg
